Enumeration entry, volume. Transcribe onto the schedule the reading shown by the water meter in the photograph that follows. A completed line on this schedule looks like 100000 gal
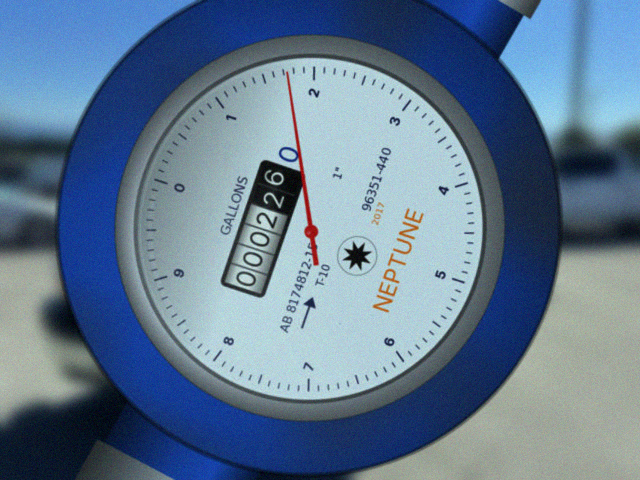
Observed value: 2261.7 gal
